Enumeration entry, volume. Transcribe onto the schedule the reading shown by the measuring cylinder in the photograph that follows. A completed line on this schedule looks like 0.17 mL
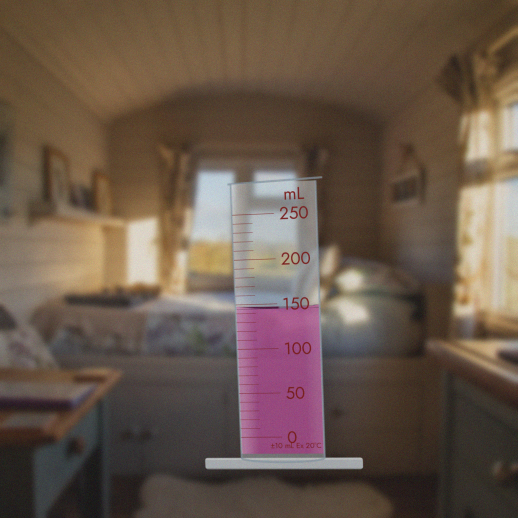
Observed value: 145 mL
